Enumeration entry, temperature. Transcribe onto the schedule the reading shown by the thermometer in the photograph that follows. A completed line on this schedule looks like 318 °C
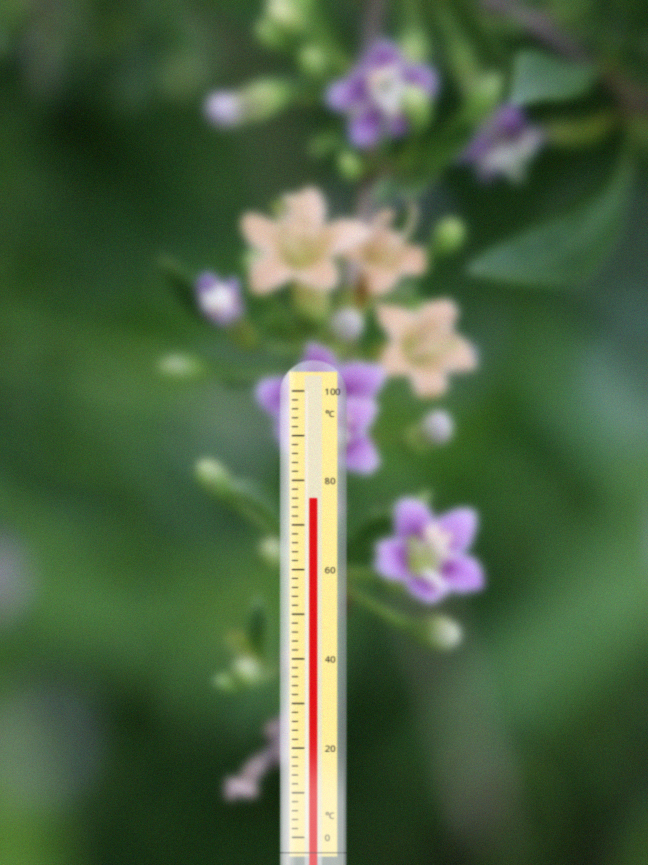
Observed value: 76 °C
